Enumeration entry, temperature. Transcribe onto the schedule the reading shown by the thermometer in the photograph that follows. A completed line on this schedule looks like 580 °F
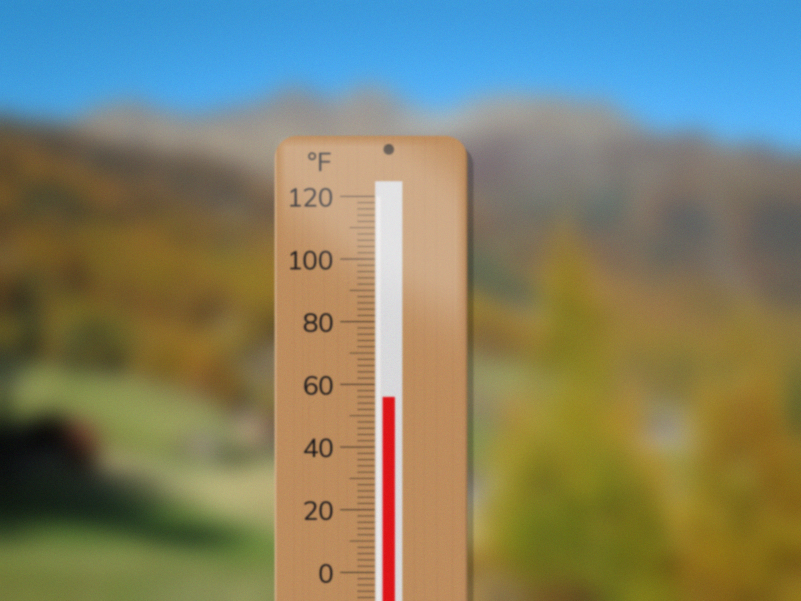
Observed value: 56 °F
